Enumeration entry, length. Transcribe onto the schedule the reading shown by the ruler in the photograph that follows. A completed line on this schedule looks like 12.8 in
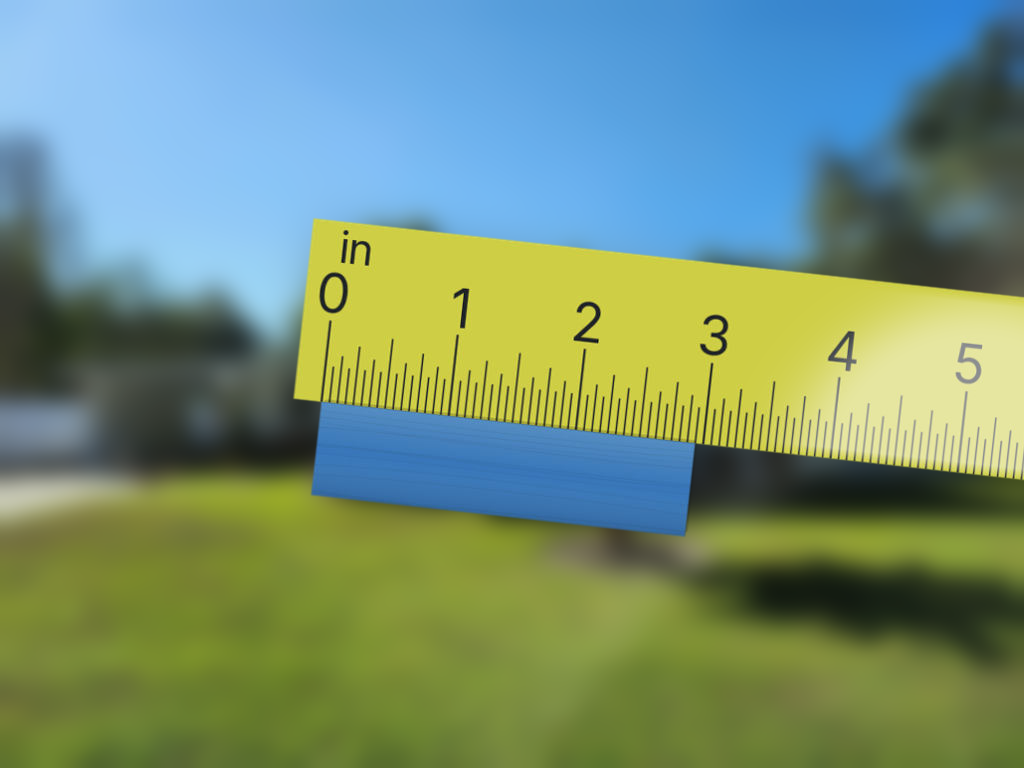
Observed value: 2.9375 in
